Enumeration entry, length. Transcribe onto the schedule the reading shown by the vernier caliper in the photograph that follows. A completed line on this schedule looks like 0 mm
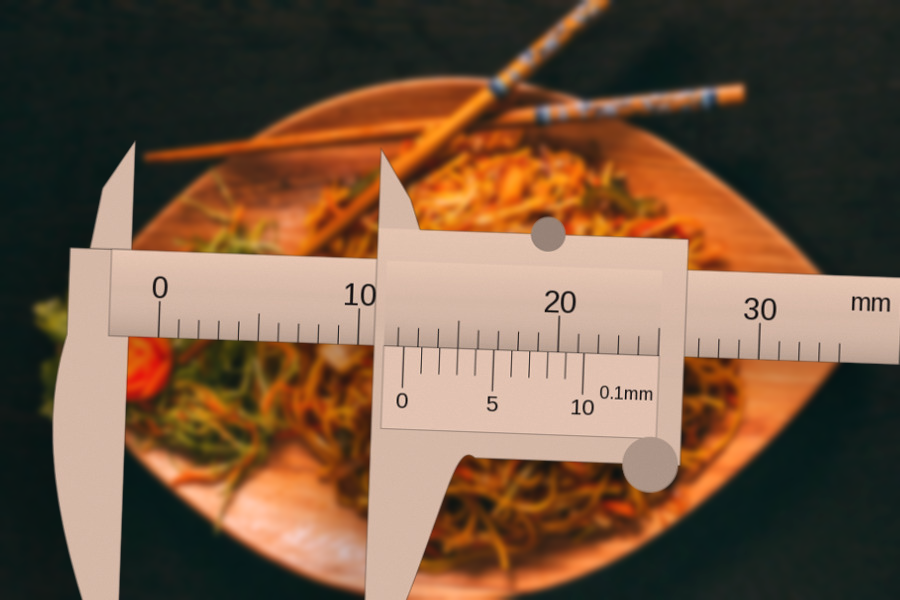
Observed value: 12.3 mm
